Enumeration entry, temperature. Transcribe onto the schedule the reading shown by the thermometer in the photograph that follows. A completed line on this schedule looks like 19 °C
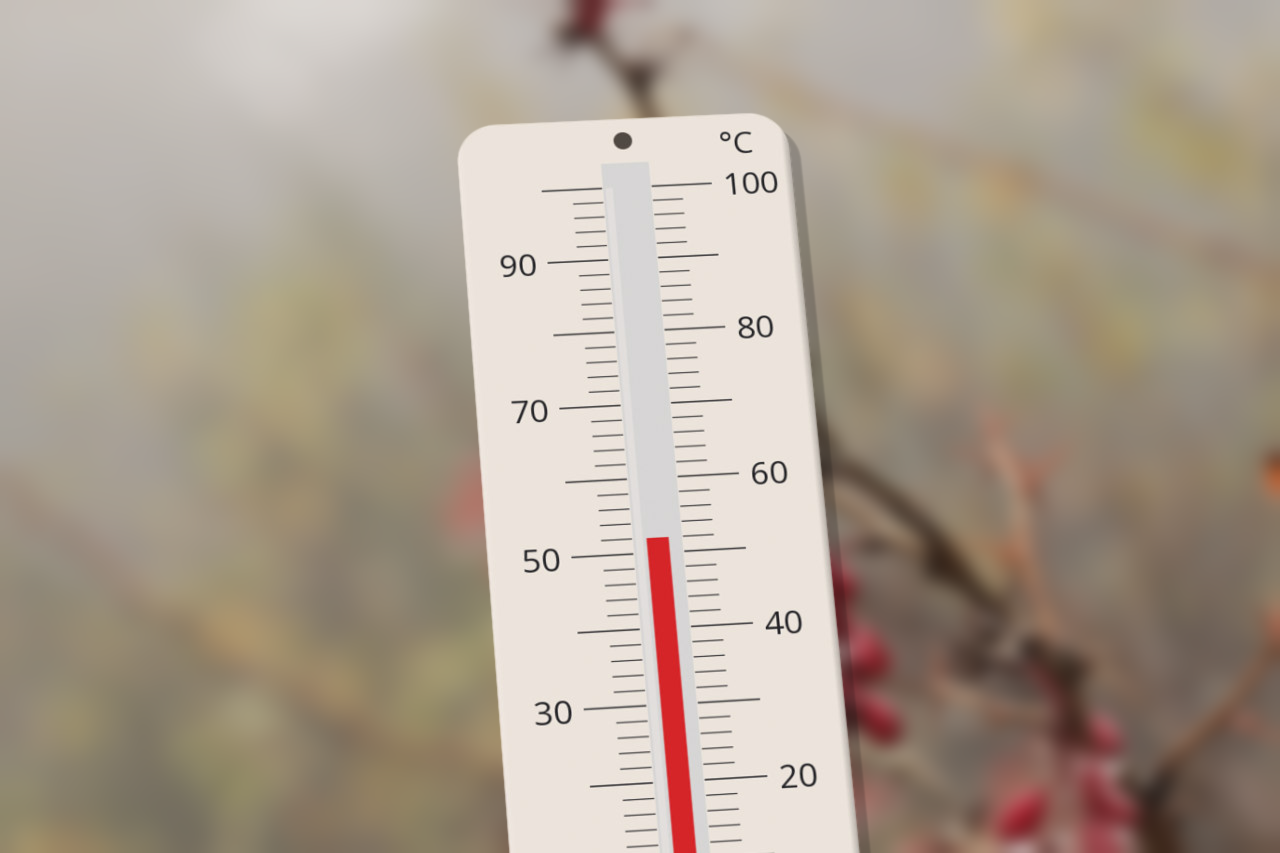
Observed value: 52 °C
